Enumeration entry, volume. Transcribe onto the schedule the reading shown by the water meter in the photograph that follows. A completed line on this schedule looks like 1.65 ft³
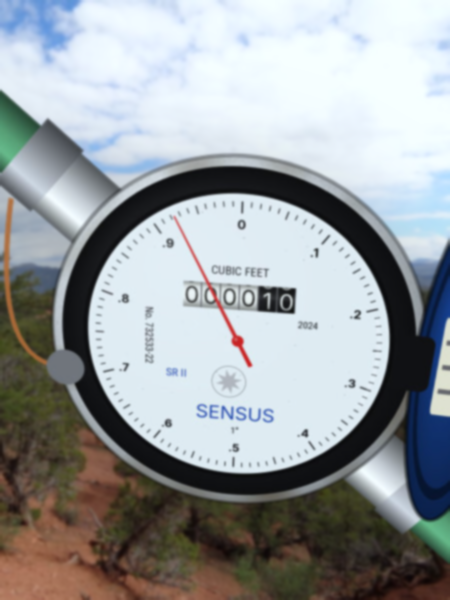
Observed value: 9.92 ft³
